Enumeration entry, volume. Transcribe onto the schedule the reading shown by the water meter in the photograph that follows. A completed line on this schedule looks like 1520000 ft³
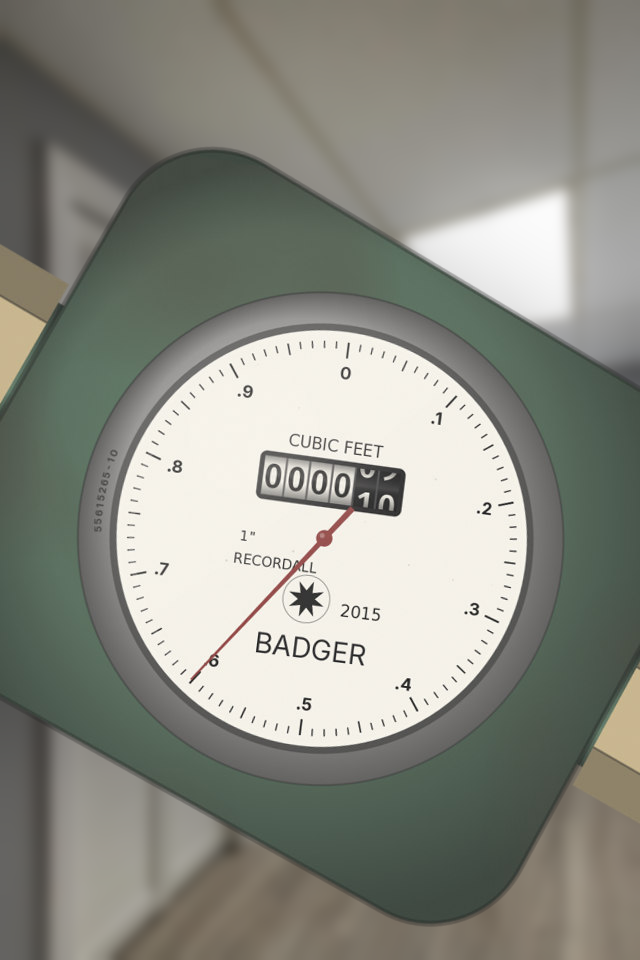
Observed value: 9.60 ft³
